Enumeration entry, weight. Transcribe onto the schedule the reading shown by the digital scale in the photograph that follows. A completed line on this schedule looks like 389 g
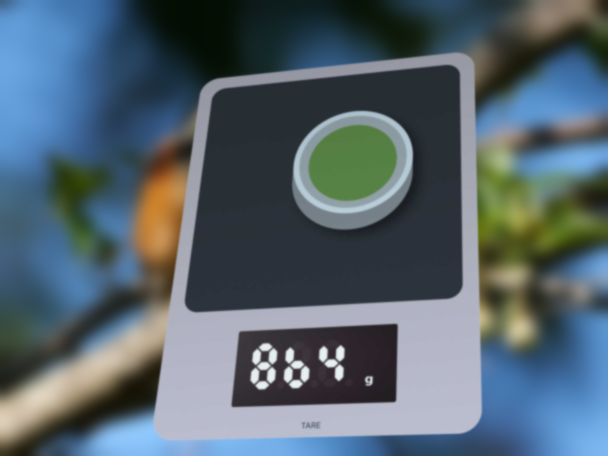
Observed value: 864 g
